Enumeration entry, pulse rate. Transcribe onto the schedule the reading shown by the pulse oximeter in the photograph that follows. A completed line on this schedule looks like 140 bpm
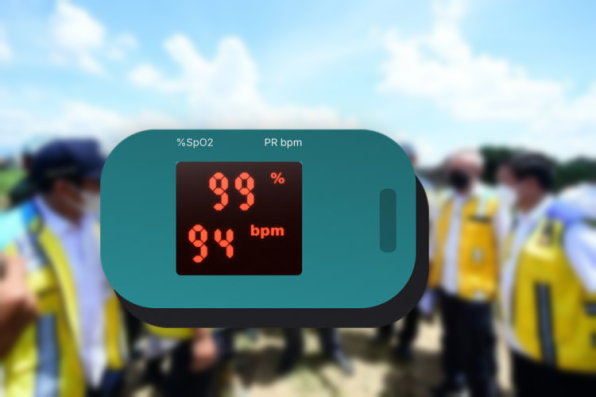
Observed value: 94 bpm
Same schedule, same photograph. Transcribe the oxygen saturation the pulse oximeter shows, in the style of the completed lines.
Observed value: 99 %
